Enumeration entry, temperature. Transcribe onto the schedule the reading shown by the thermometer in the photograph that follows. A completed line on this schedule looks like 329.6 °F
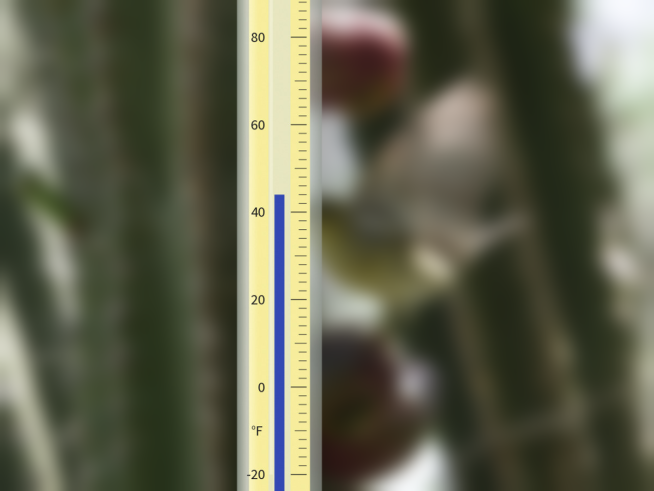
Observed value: 44 °F
